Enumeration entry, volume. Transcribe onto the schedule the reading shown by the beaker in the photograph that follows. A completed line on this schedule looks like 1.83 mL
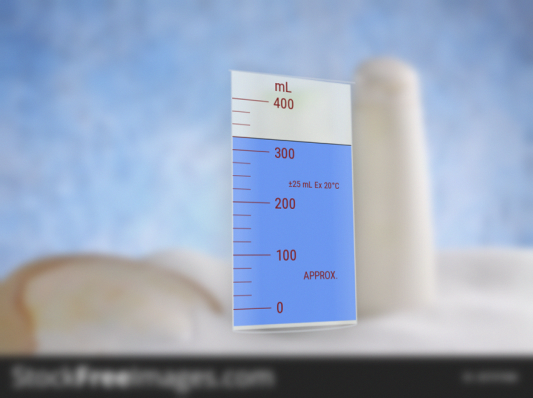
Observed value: 325 mL
